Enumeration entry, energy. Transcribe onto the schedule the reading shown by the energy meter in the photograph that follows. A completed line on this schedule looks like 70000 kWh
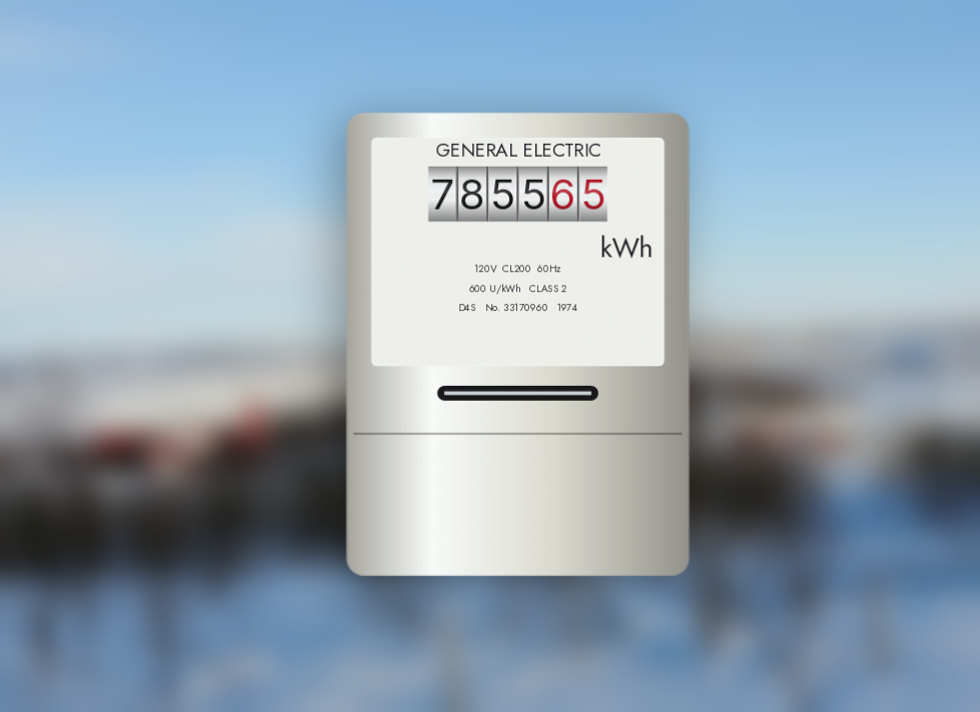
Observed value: 7855.65 kWh
